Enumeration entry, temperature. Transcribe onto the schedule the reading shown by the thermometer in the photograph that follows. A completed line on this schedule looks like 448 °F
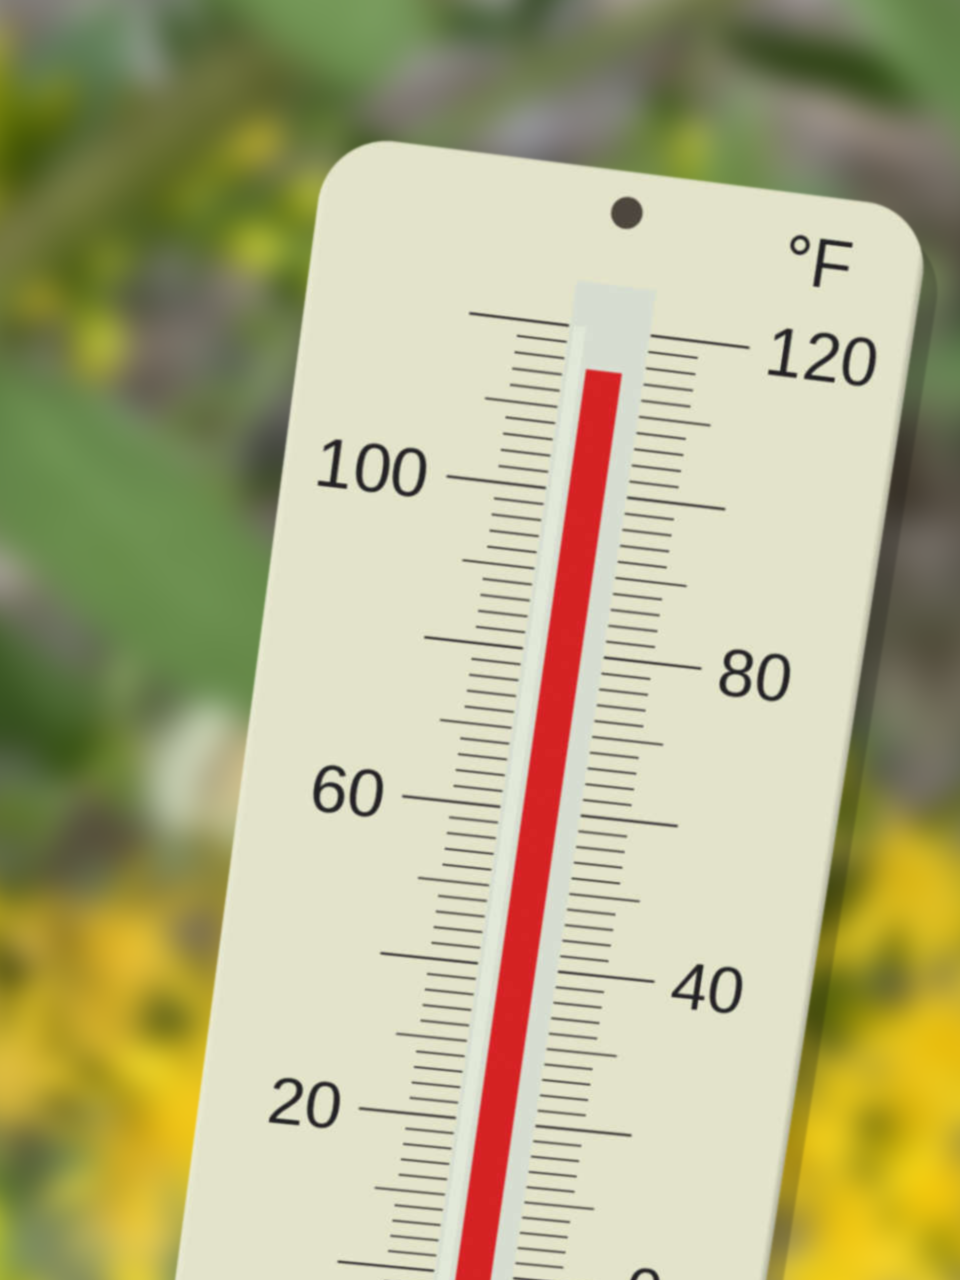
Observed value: 115 °F
